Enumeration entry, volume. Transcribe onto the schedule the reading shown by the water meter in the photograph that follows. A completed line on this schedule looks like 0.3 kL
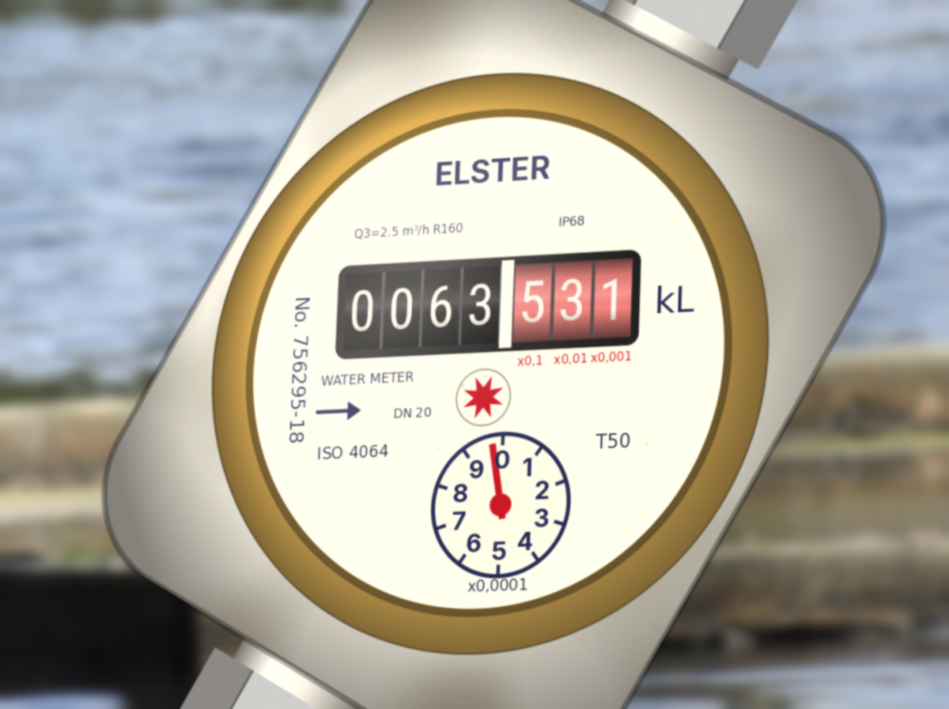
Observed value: 63.5309 kL
